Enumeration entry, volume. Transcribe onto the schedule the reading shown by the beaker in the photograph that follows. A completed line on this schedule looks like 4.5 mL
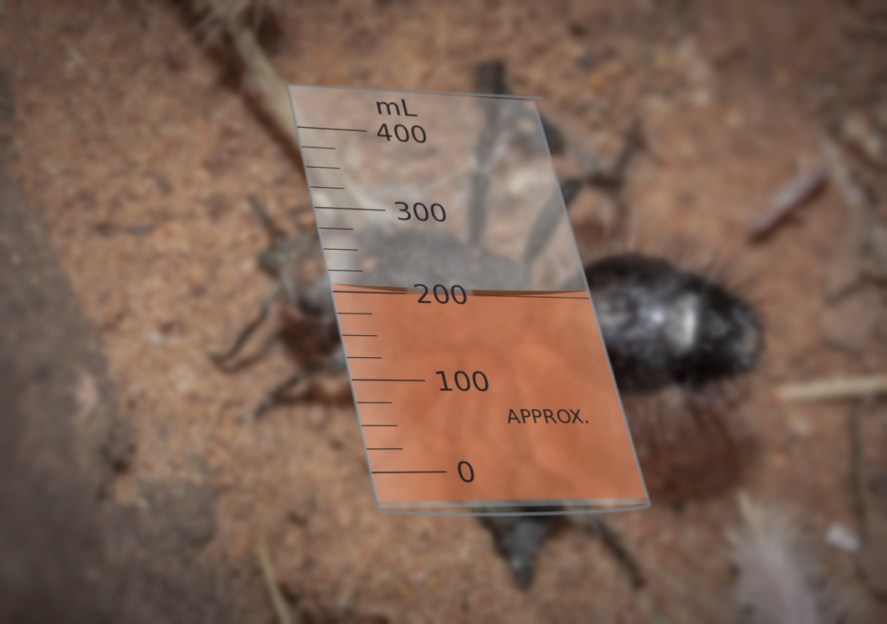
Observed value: 200 mL
